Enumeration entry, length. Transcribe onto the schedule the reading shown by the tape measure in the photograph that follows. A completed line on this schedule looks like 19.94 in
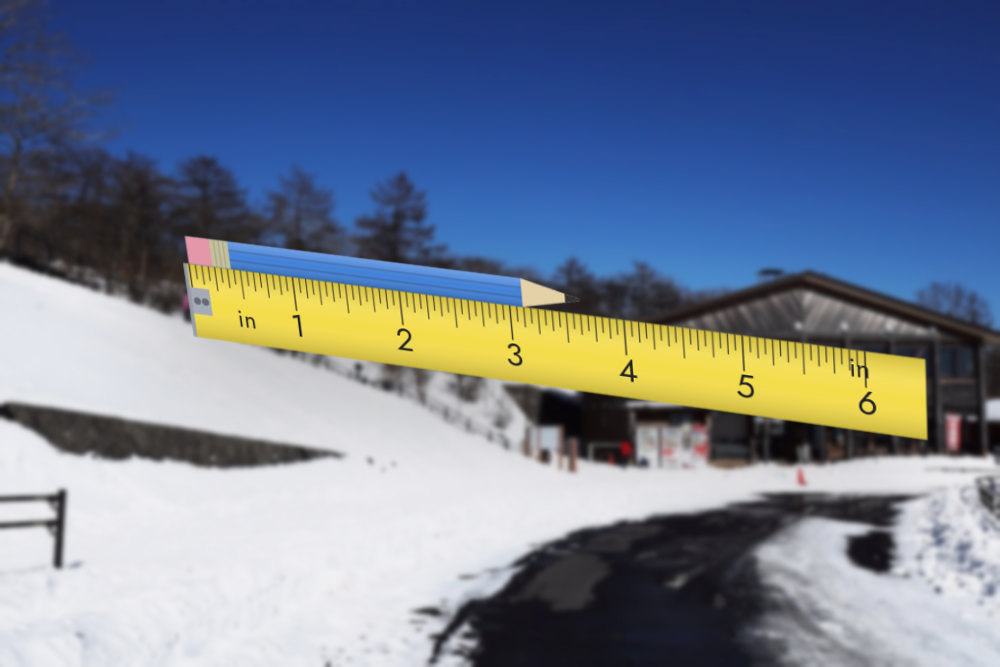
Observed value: 3.625 in
